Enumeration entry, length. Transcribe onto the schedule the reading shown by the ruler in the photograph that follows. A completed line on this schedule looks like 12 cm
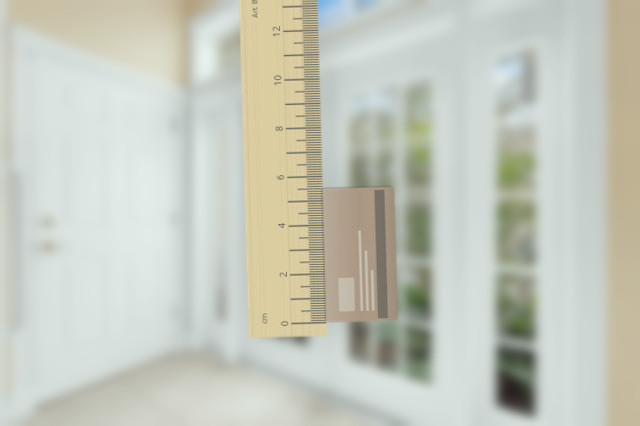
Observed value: 5.5 cm
